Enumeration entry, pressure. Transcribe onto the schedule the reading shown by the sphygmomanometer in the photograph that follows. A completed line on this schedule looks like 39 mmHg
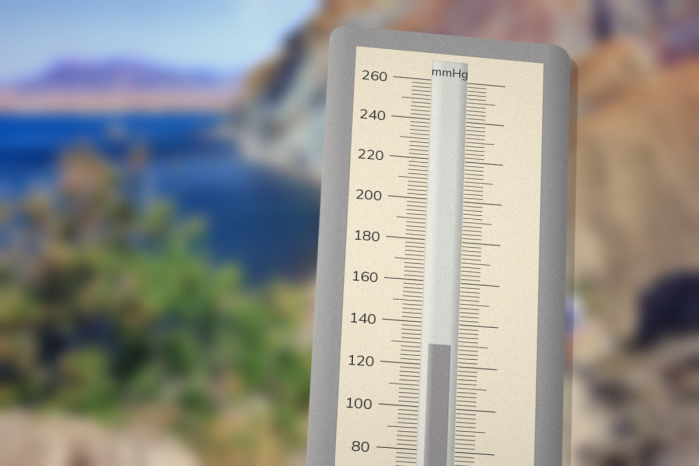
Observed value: 130 mmHg
